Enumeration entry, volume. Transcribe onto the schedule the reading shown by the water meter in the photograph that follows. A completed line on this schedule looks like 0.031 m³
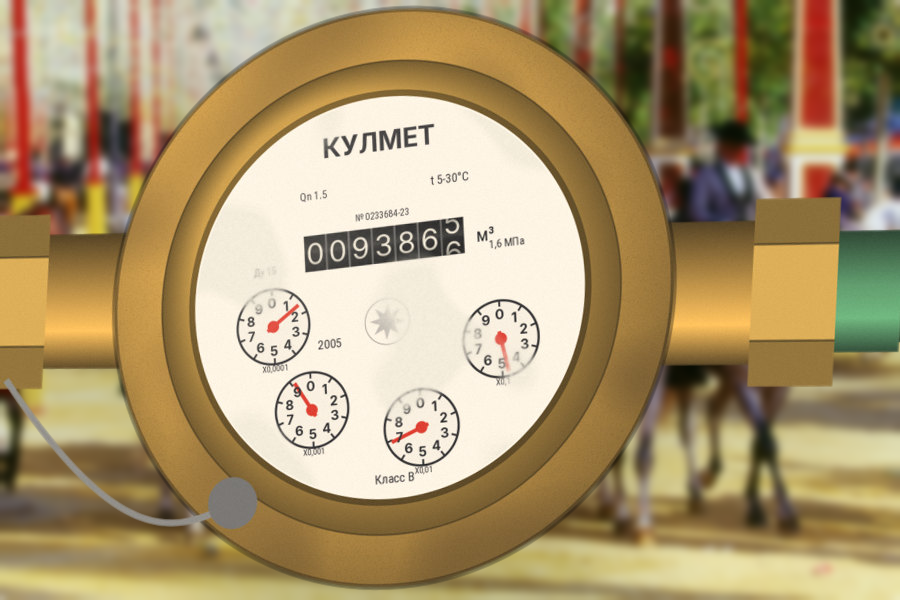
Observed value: 93865.4691 m³
